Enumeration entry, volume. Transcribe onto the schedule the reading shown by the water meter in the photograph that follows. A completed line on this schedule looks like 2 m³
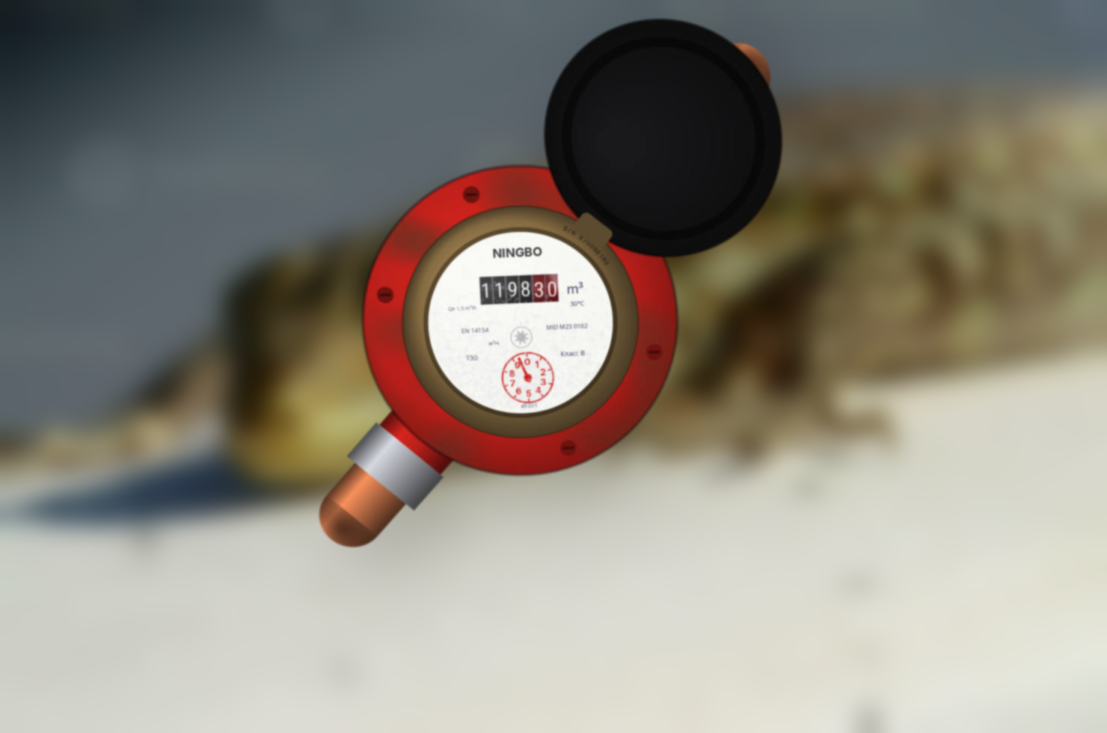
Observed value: 1198.299 m³
